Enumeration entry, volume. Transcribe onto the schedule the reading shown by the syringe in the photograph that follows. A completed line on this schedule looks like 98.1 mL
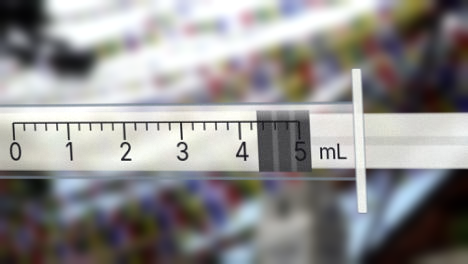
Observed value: 4.3 mL
